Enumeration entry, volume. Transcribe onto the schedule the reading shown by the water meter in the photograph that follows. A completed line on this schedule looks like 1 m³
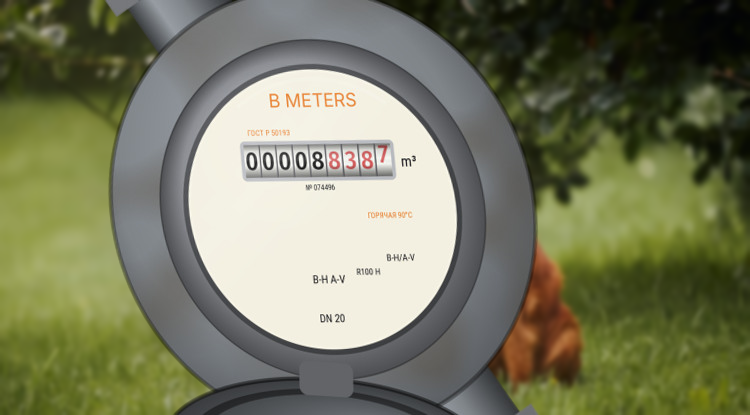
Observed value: 8.8387 m³
